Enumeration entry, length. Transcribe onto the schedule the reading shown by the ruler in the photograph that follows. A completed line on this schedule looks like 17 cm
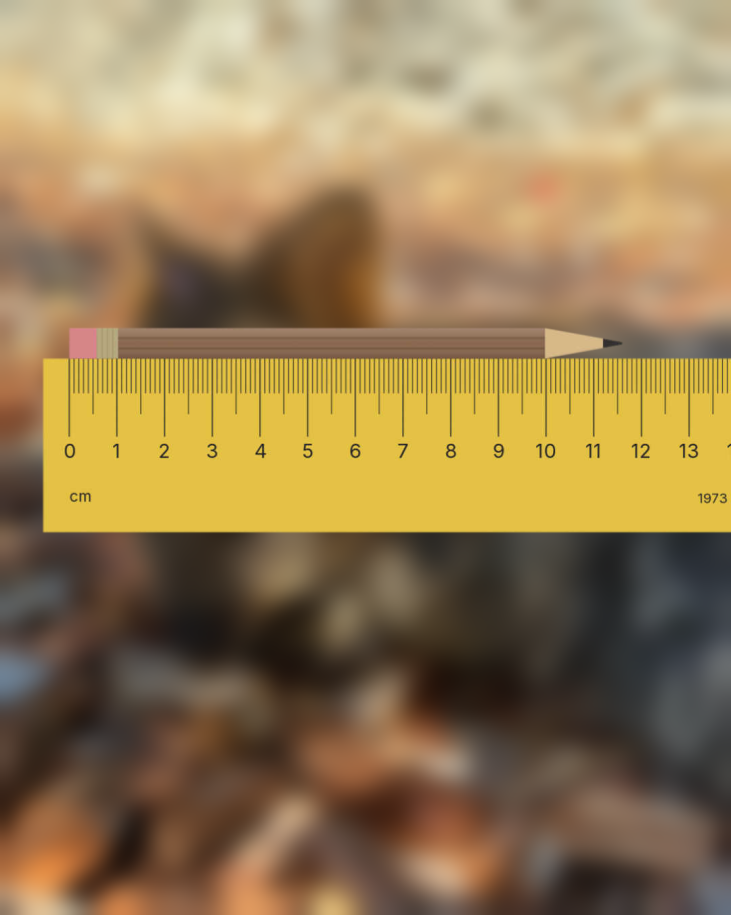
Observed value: 11.6 cm
